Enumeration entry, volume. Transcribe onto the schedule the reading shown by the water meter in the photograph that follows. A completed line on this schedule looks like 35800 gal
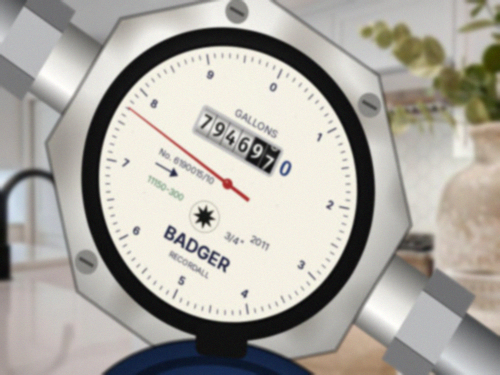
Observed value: 7946967.7 gal
